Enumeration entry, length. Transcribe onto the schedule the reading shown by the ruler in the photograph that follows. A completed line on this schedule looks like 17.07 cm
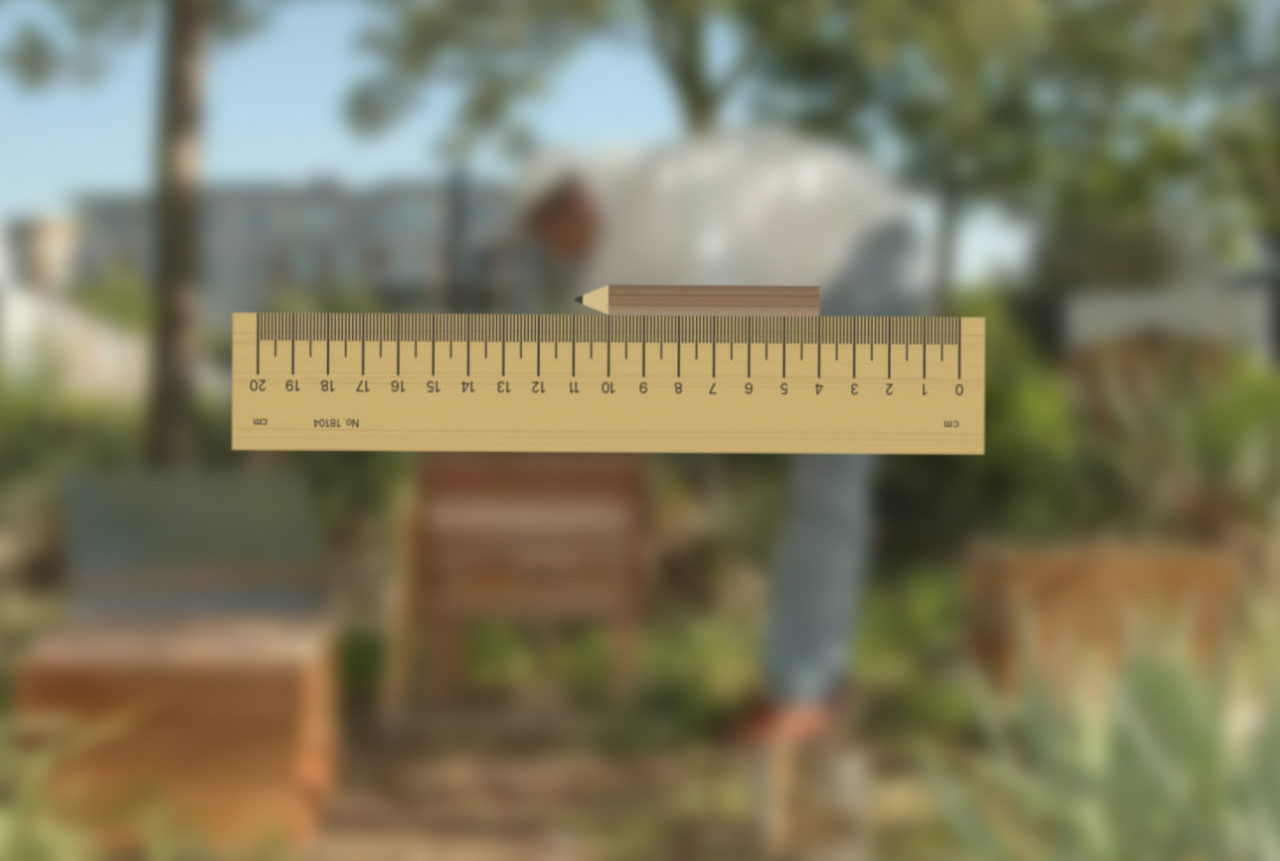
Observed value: 7 cm
